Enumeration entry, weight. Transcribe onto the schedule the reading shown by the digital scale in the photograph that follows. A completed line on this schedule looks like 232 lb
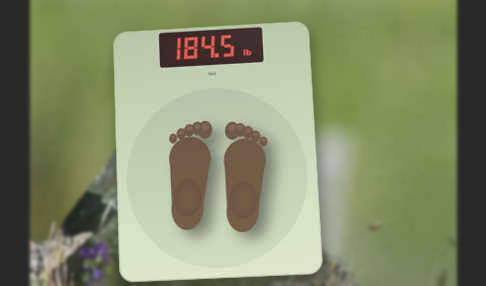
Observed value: 184.5 lb
